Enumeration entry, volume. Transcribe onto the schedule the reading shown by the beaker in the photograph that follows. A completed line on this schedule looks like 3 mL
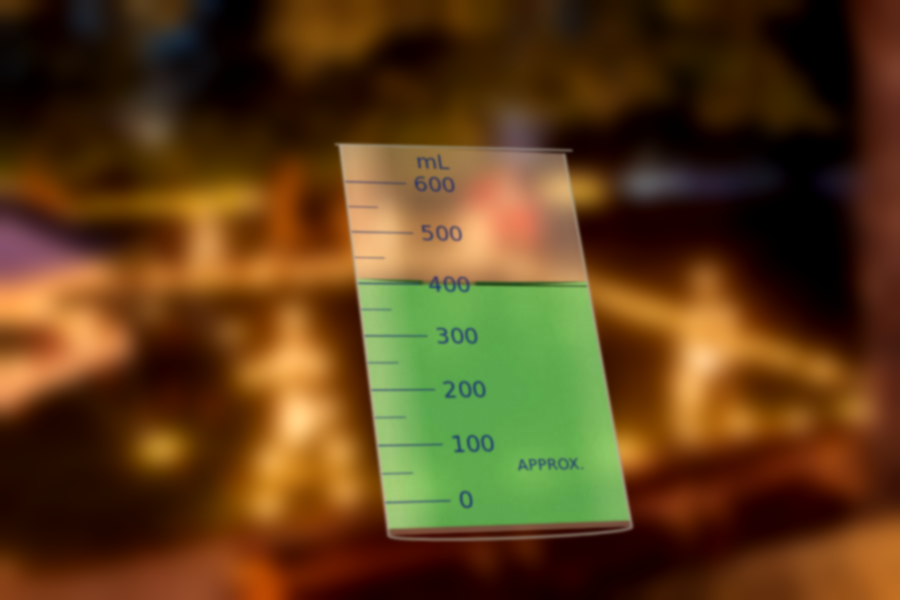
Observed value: 400 mL
